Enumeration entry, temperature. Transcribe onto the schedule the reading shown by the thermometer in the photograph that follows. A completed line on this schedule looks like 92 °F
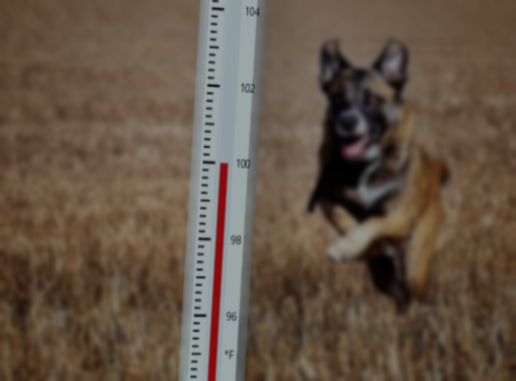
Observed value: 100 °F
